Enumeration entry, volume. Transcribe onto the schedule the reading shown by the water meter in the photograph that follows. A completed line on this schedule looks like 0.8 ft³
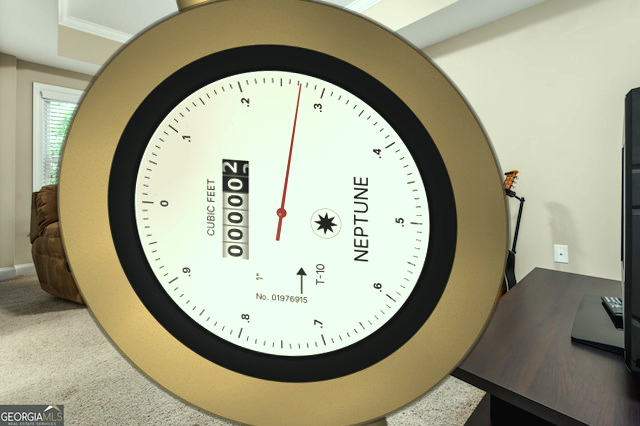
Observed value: 2.27 ft³
